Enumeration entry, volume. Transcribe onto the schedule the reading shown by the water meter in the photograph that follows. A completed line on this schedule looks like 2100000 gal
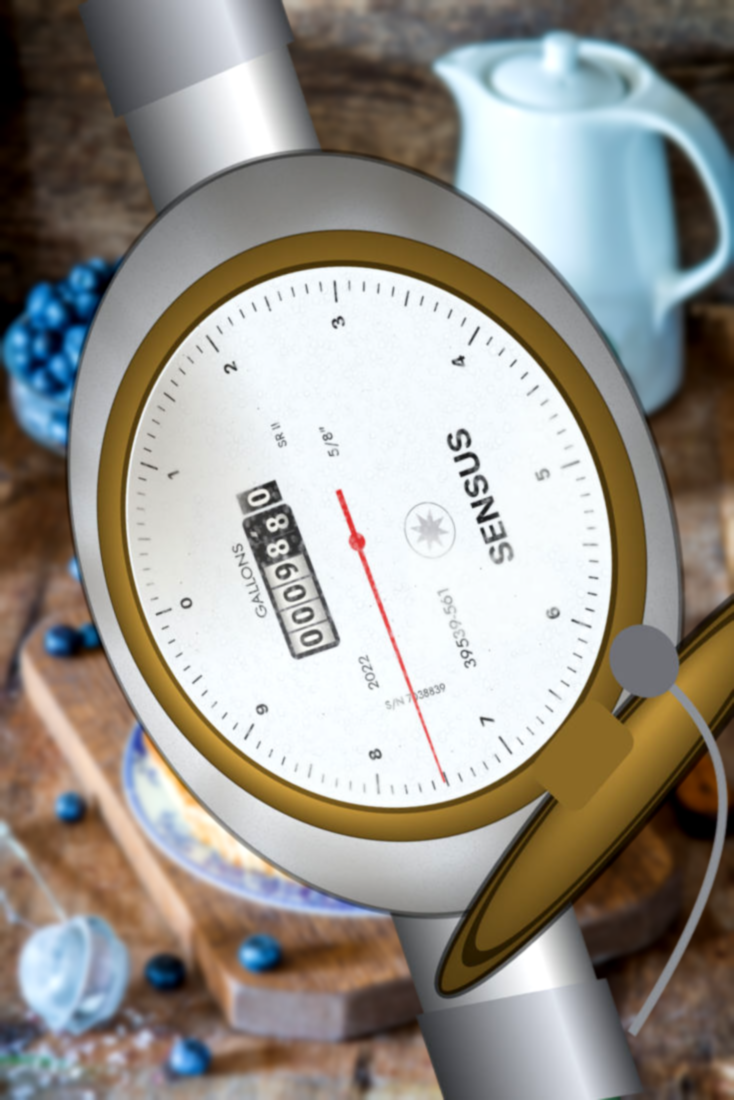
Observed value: 9877.5 gal
